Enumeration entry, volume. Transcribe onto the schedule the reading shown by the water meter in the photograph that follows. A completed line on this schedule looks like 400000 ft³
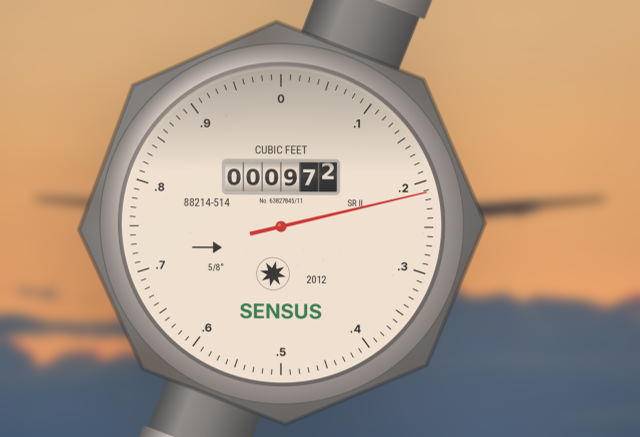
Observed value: 972.21 ft³
